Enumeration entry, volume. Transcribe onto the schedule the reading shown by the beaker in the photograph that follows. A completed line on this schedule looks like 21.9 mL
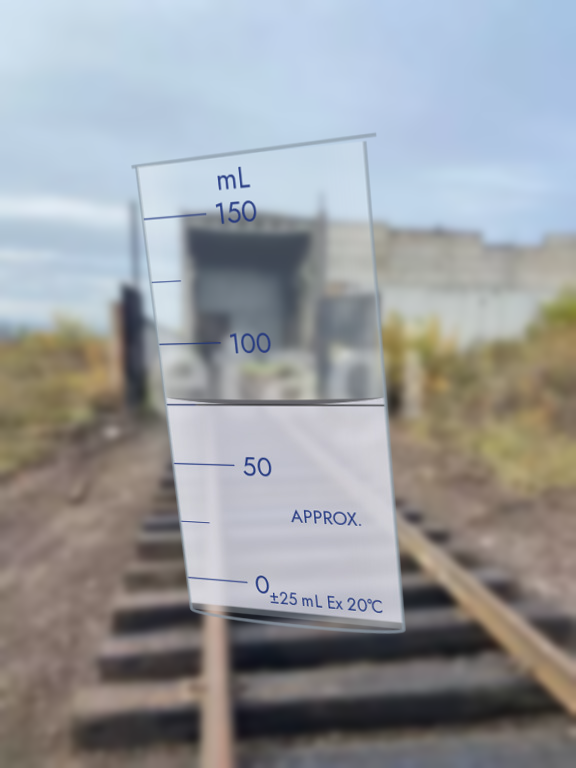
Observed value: 75 mL
